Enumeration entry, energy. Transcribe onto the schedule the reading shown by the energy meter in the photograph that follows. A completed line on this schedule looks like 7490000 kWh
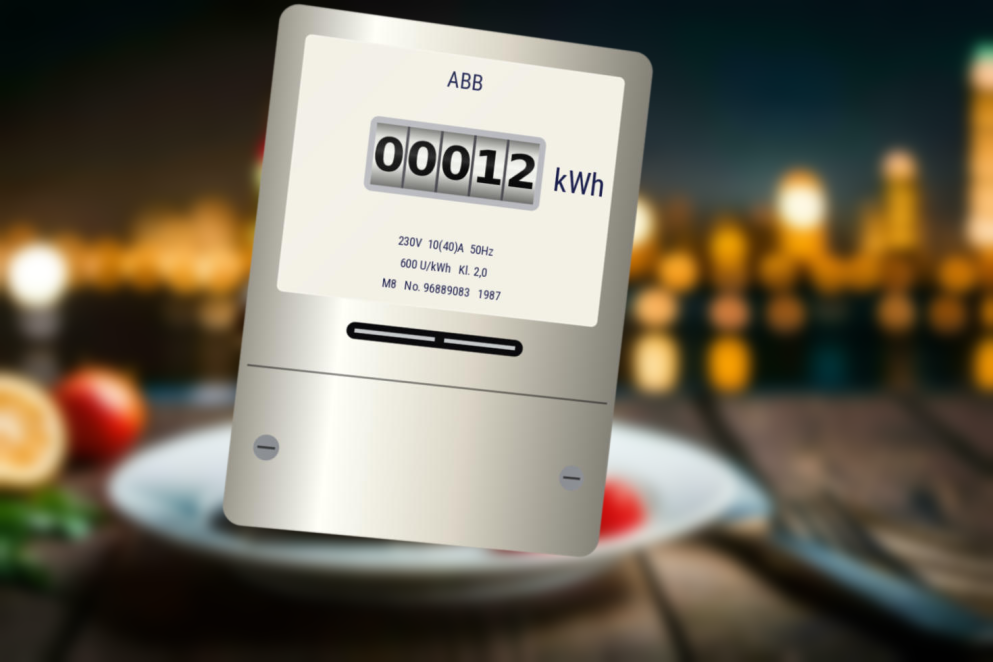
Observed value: 12 kWh
